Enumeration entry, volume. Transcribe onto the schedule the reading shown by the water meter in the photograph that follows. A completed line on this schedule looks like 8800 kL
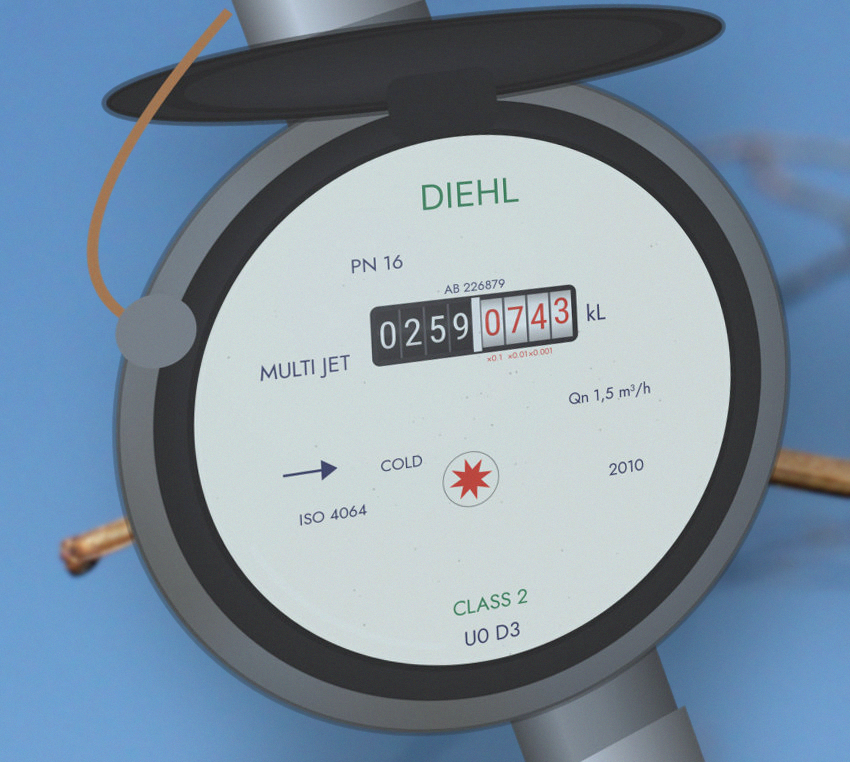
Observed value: 259.0743 kL
